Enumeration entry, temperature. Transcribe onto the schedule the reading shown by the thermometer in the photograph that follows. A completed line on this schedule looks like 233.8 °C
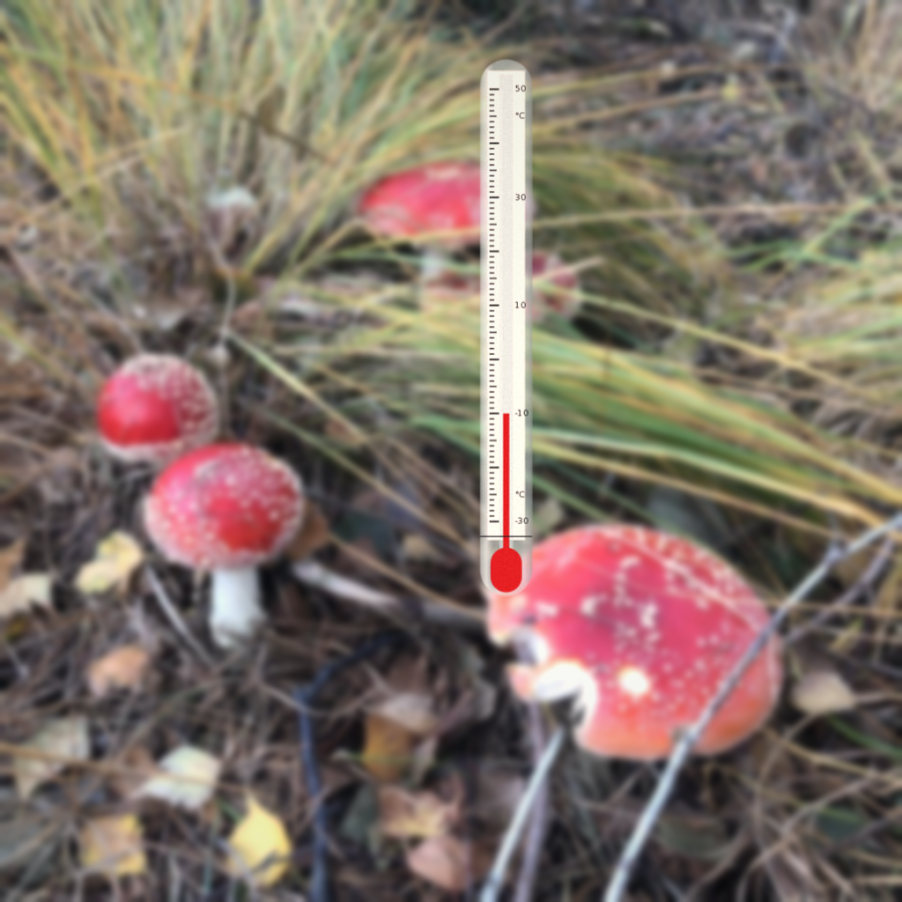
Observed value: -10 °C
